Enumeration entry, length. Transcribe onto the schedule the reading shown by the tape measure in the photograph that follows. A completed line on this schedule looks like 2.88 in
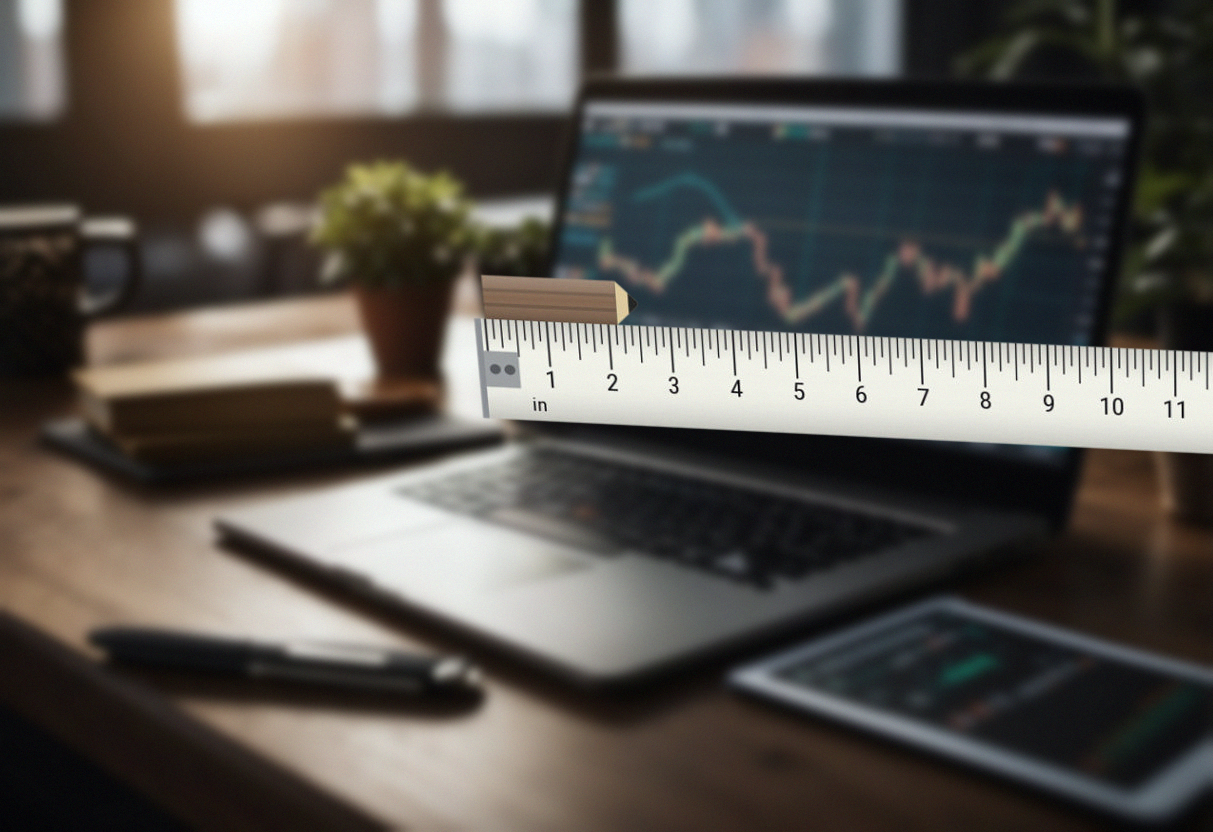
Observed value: 2.5 in
